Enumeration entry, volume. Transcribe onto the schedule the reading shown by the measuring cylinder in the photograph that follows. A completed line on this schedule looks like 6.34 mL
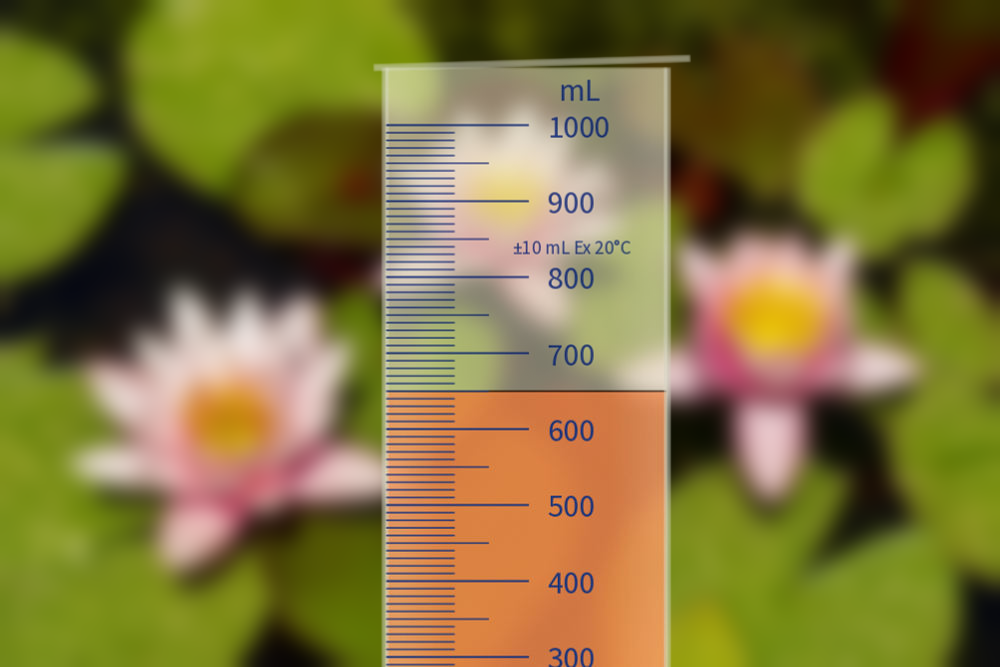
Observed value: 650 mL
